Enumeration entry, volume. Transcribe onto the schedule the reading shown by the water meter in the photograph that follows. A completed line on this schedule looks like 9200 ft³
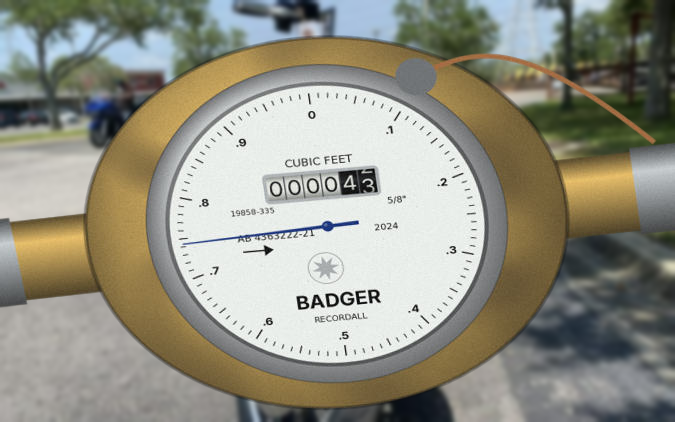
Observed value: 42.74 ft³
